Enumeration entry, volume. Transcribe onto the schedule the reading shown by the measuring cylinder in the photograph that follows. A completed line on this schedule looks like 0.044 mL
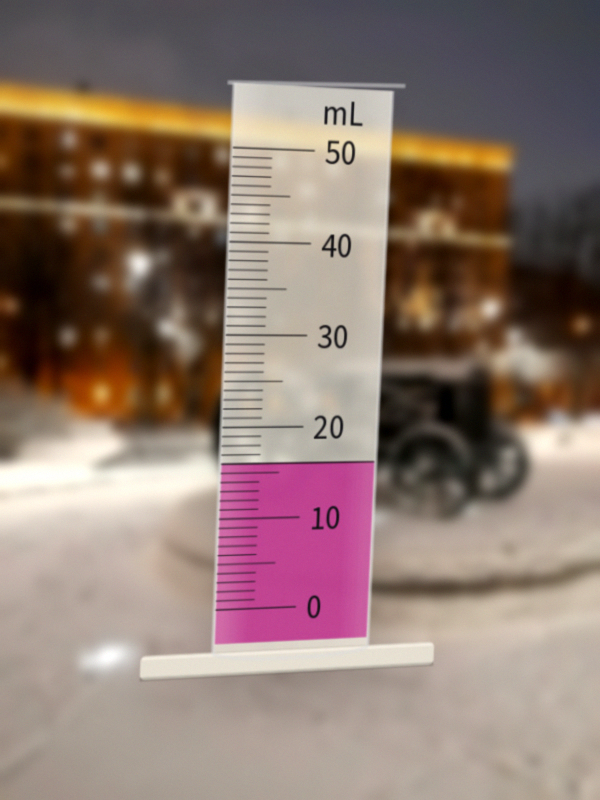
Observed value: 16 mL
